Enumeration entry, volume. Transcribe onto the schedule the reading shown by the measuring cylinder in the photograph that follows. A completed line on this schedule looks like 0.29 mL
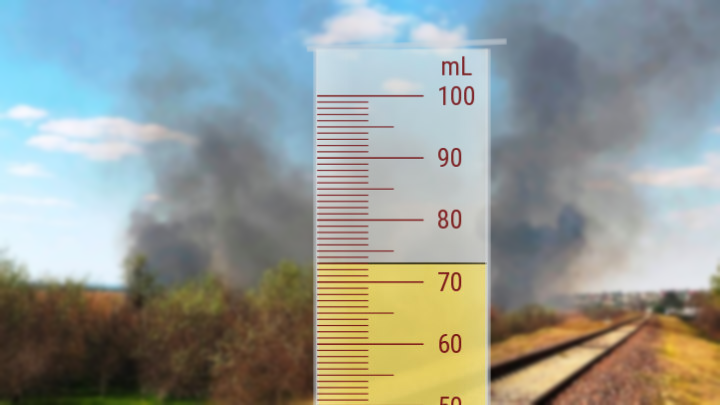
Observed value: 73 mL
